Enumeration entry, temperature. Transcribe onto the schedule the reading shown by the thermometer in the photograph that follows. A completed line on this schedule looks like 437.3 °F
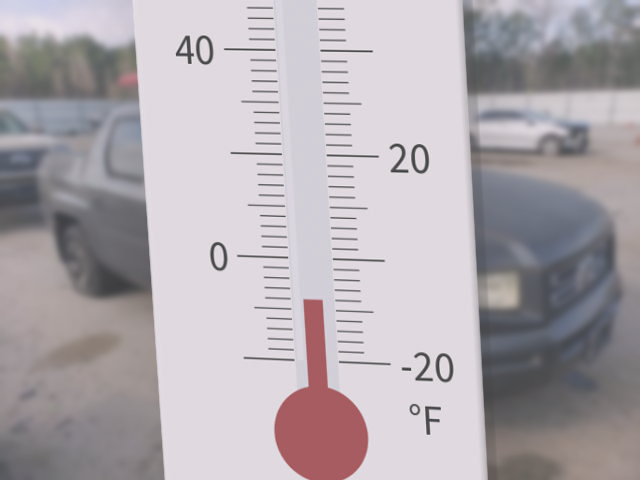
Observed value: -8 °F
